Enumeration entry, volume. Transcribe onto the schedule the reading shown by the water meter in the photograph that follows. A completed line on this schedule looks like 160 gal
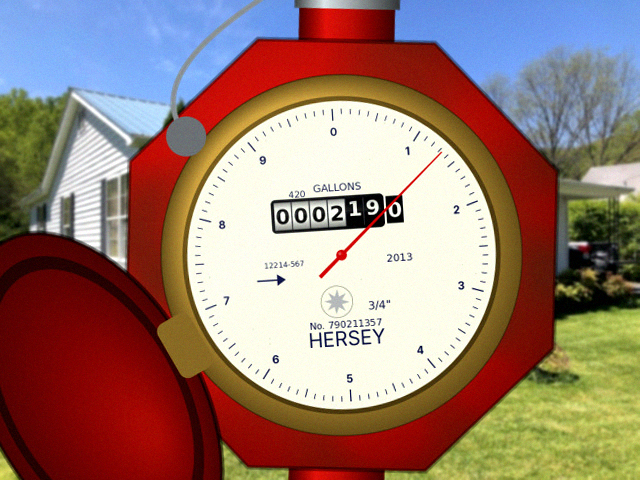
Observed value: 2191.3 gal
